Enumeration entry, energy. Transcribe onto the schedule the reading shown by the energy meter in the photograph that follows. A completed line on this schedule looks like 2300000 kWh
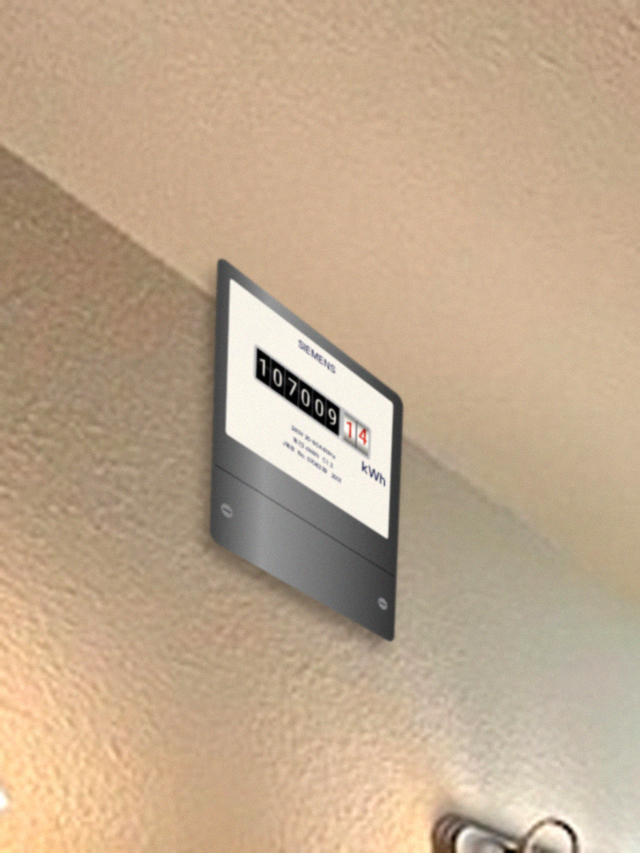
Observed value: 107009.14 kWh
